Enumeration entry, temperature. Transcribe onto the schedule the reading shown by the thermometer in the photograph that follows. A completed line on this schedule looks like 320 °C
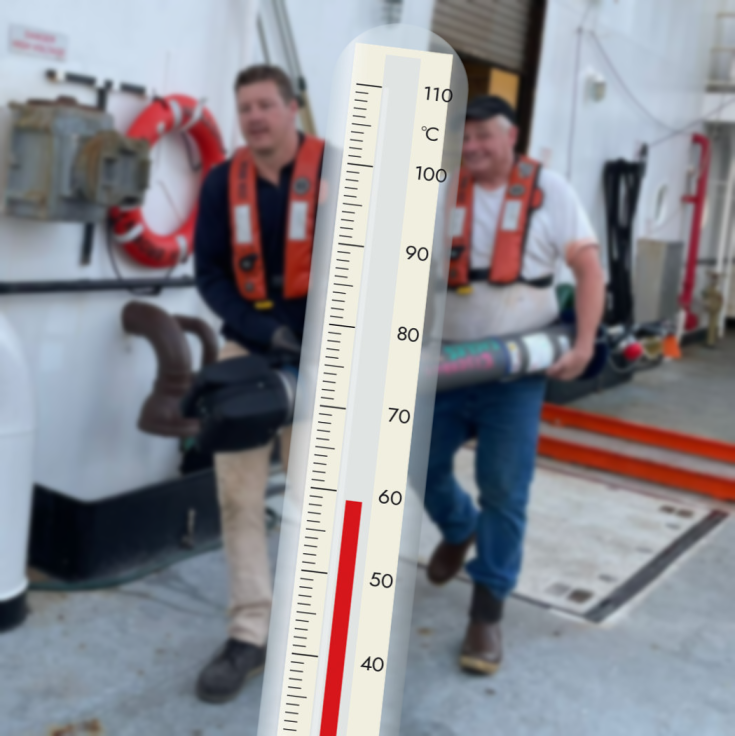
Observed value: 59 °C
